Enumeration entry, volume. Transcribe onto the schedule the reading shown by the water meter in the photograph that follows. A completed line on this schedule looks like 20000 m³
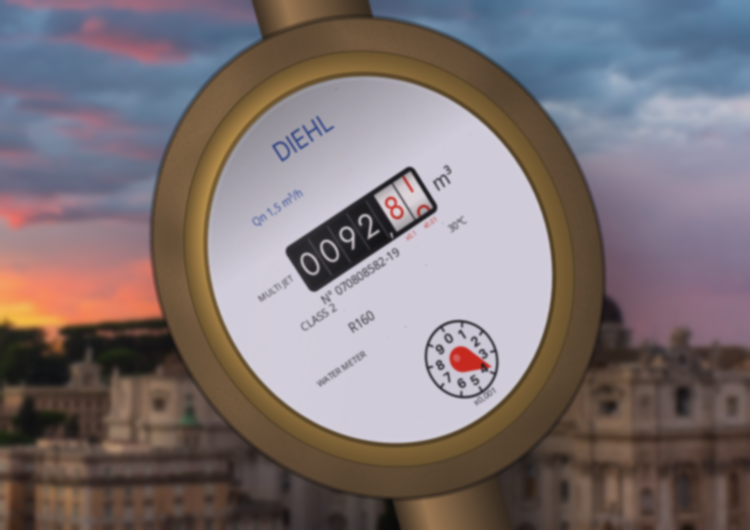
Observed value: 92.813 m³
